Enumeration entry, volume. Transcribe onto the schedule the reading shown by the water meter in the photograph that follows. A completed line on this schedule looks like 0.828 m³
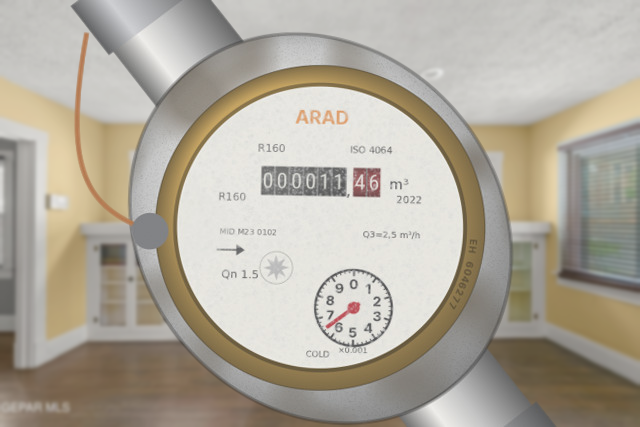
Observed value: 11.466 m³
